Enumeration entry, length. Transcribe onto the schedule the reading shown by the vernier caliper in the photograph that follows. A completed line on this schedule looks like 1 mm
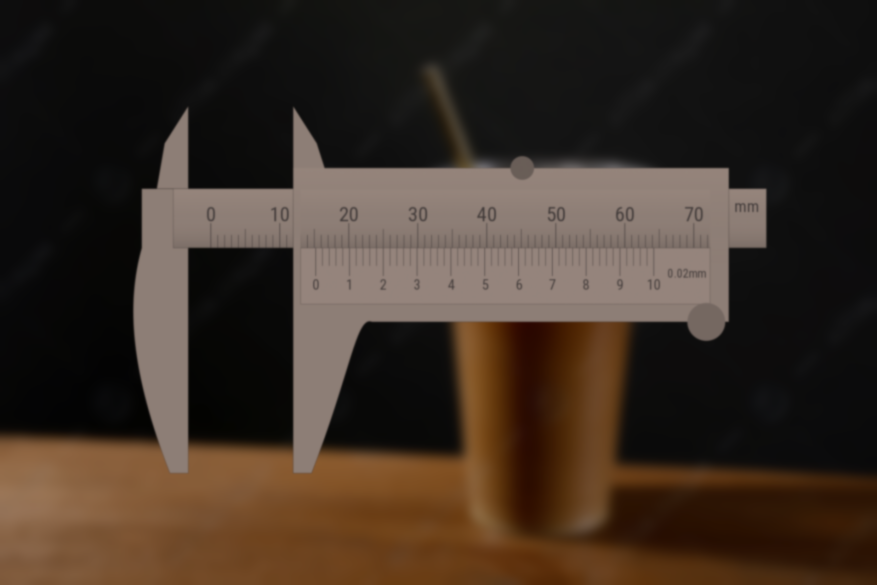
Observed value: 15.2 mm
